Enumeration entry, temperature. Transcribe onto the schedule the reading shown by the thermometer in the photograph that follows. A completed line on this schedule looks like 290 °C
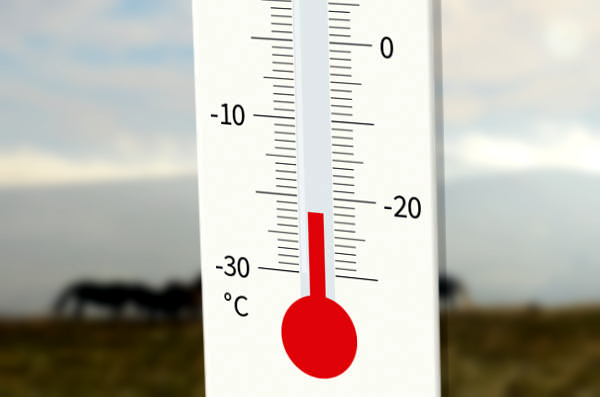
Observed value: -22 °C
